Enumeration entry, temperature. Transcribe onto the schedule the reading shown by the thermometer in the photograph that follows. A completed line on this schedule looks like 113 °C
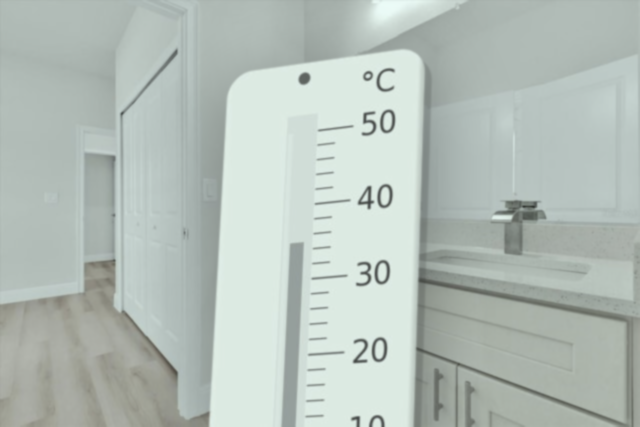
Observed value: 35 °C
